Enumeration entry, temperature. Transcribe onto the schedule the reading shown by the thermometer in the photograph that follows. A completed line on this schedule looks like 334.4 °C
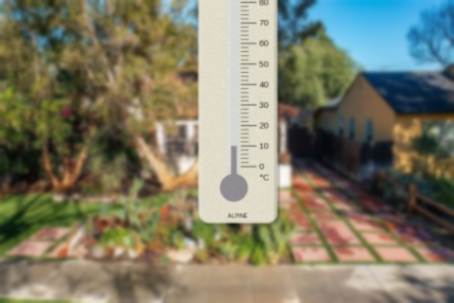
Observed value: 10 °C
